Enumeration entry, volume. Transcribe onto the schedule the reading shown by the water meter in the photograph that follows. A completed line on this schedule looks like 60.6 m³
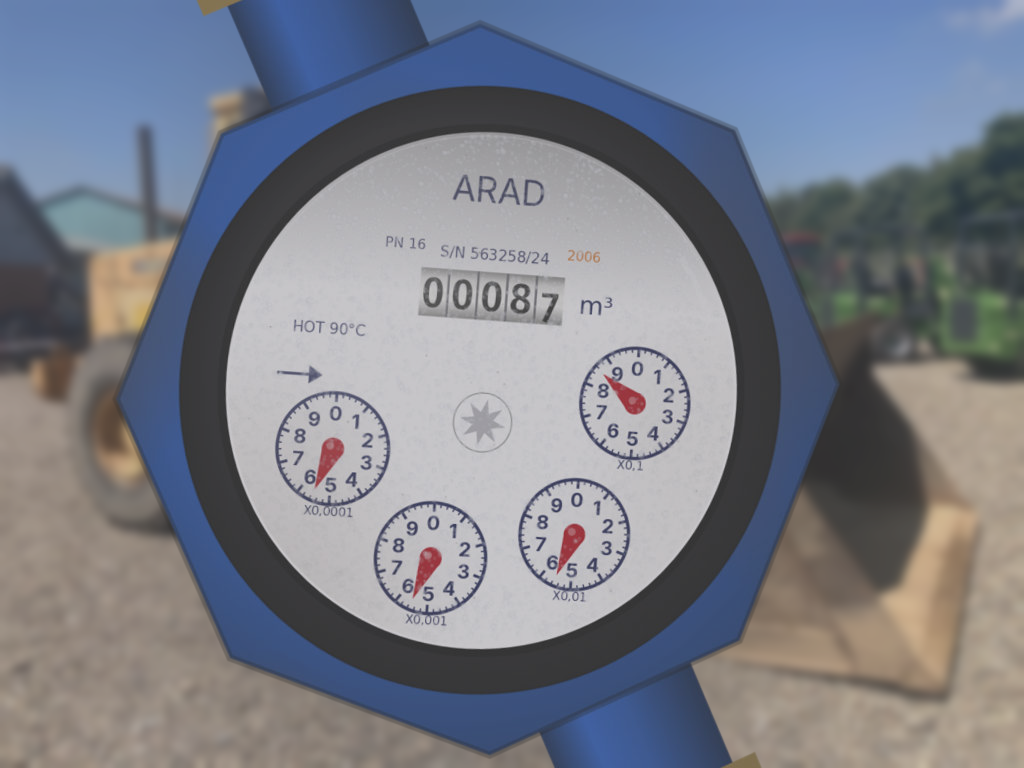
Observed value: 86.8555 m³
